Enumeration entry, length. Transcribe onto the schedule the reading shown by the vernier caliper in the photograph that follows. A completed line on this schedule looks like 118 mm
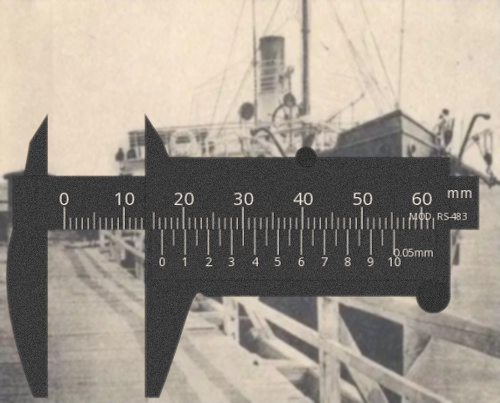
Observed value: 16.4 mm
